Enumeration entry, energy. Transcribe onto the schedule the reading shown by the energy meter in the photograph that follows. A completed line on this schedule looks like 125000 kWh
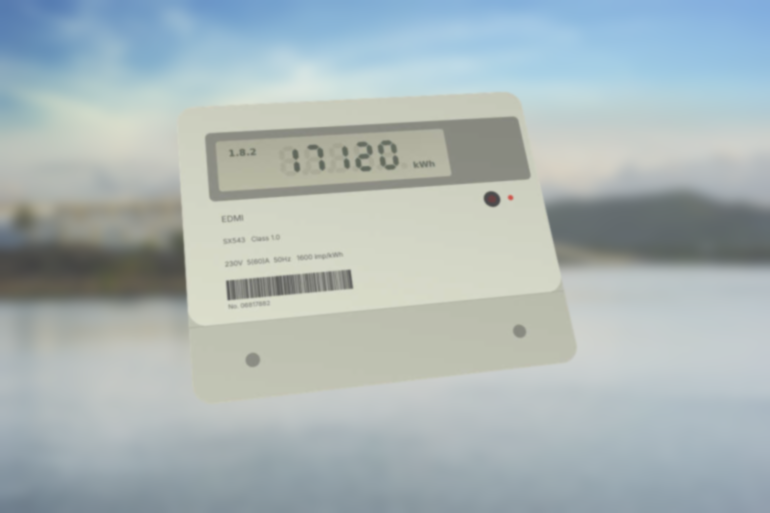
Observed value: 17120 kWh
